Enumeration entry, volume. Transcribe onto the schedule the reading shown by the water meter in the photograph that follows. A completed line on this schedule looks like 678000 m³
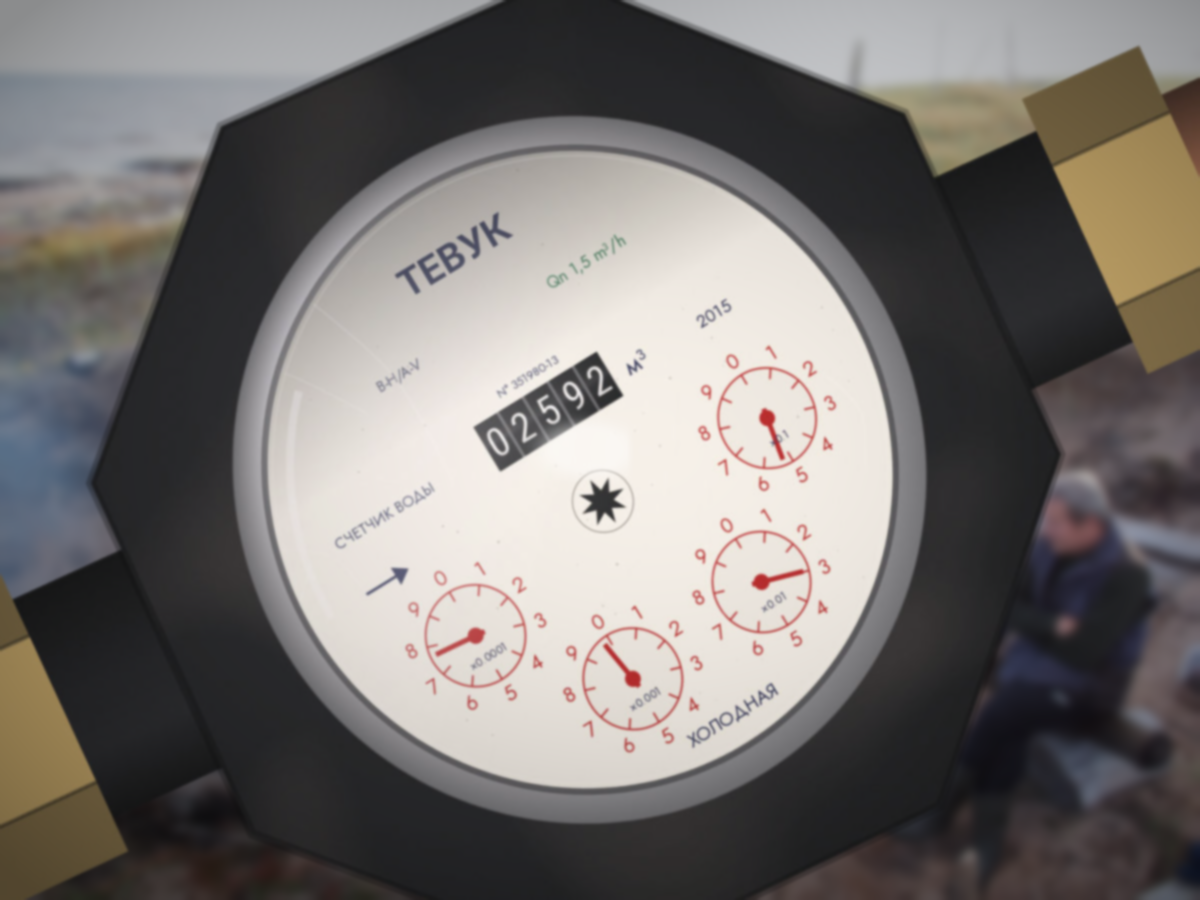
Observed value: 2592.5297 m³
